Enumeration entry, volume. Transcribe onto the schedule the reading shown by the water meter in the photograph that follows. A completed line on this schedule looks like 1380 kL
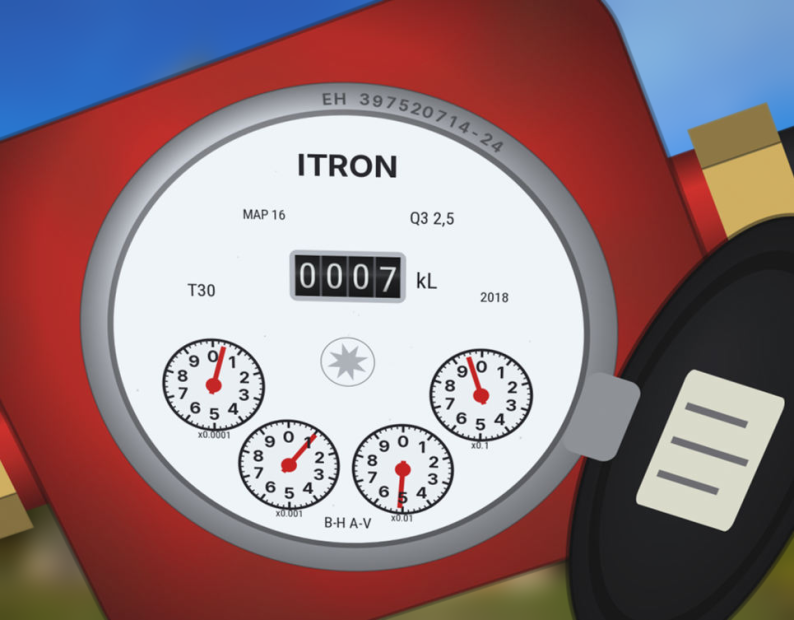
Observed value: 6.9510 kL
